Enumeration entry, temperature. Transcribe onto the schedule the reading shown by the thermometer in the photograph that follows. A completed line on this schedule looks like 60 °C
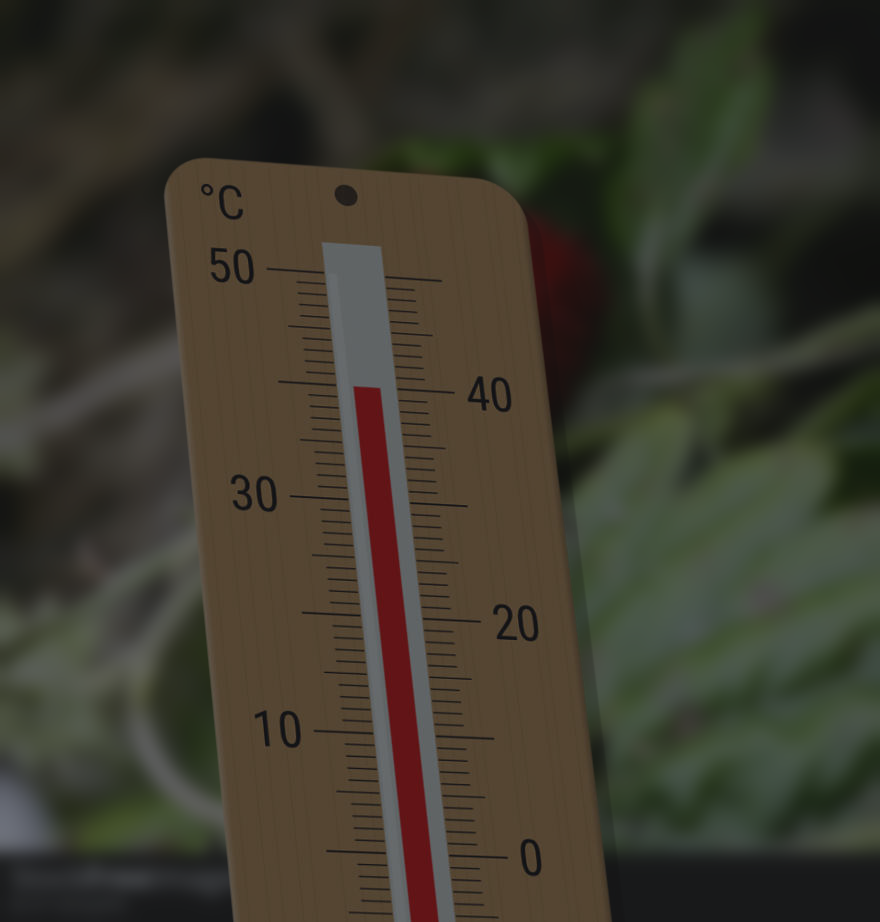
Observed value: 40 °C
